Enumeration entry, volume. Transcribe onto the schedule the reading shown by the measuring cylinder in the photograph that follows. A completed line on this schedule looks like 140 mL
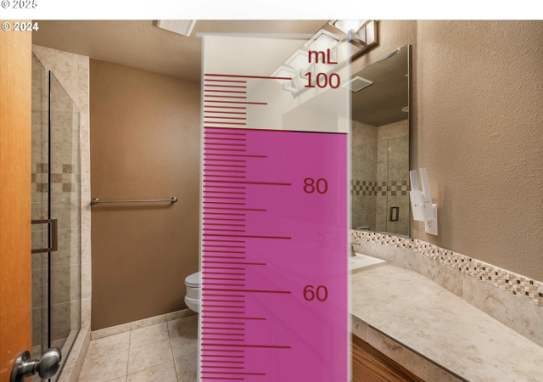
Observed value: 90 mL
